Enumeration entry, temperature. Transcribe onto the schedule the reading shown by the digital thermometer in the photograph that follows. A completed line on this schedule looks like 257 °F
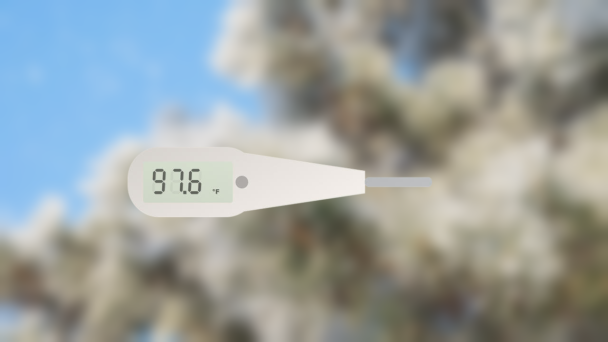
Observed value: 97.6 °F
